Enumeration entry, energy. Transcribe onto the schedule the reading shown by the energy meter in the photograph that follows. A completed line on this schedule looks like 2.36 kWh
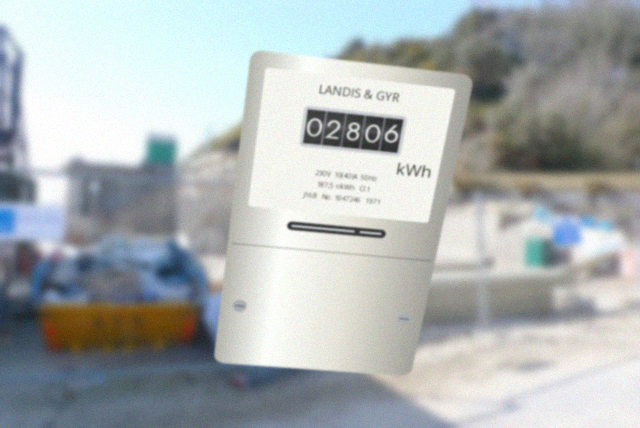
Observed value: 2806 kWh
